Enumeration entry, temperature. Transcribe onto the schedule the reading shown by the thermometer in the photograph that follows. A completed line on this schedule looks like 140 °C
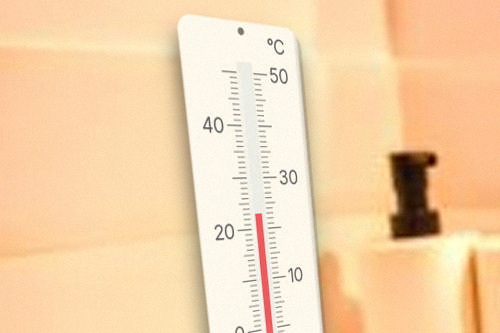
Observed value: 23 °C
